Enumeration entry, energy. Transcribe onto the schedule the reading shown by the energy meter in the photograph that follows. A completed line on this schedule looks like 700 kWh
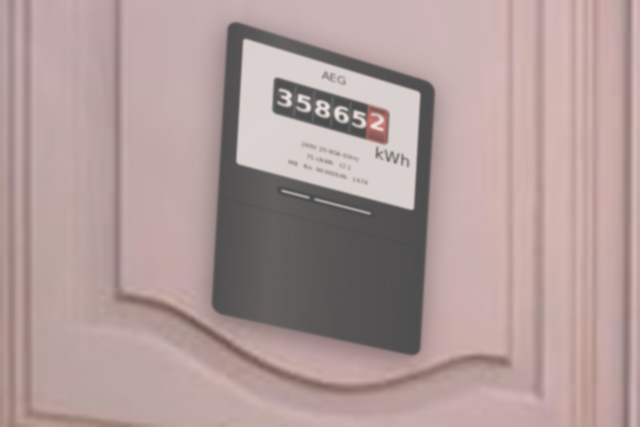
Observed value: 35865.2 kWh
